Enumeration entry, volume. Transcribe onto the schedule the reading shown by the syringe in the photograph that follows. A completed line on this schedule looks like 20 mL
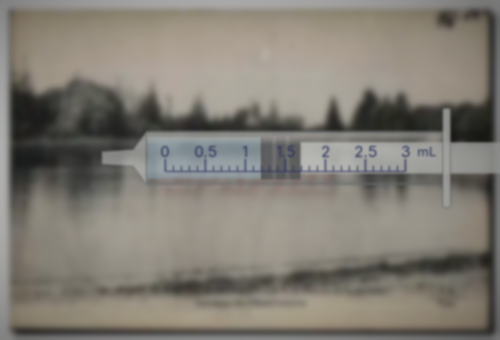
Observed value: 1.2 mL
